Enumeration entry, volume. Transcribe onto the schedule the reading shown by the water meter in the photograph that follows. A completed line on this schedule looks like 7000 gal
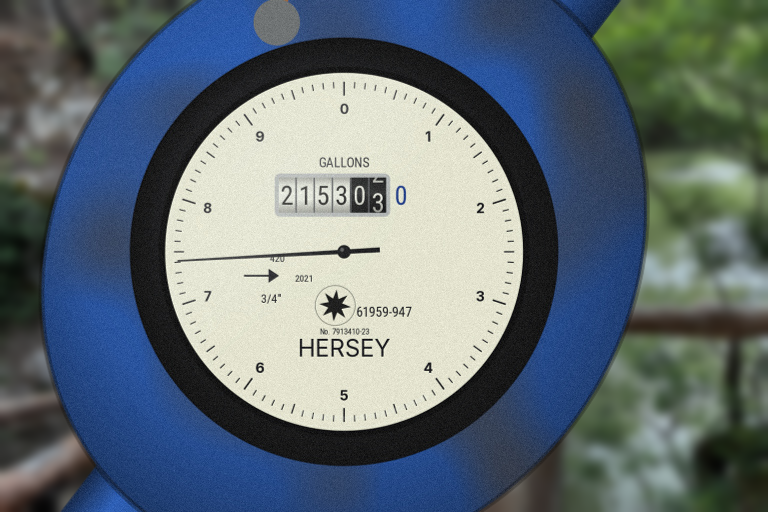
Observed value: 2153027.4 gal
